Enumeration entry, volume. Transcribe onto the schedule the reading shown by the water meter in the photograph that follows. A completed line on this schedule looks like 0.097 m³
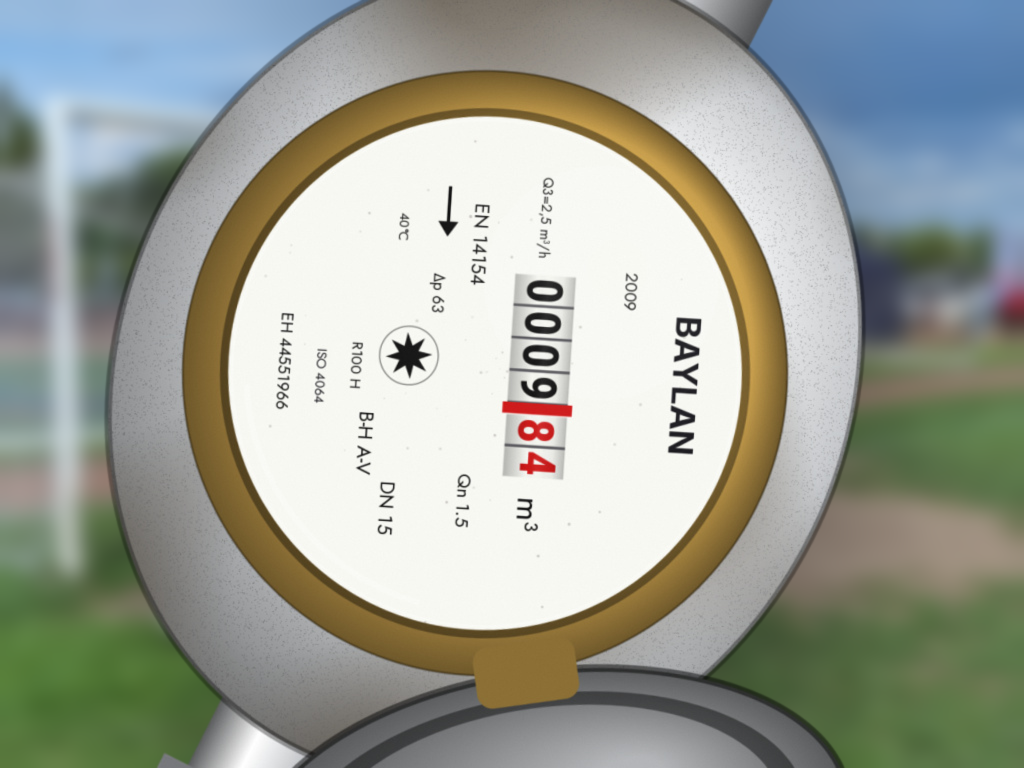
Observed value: 9.84 m³
